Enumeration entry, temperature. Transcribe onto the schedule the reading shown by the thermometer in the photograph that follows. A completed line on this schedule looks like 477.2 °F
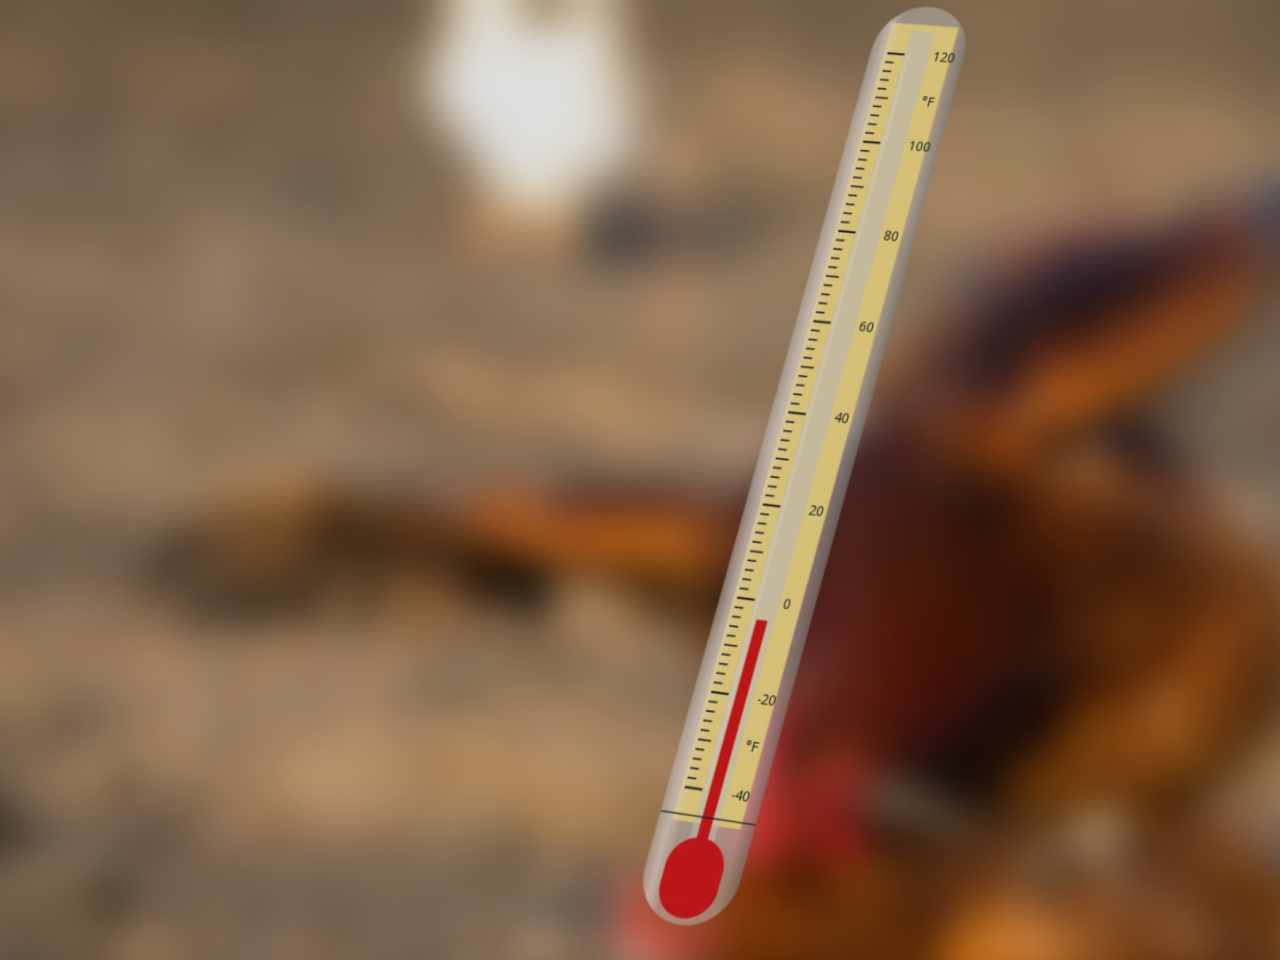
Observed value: -4 °F
